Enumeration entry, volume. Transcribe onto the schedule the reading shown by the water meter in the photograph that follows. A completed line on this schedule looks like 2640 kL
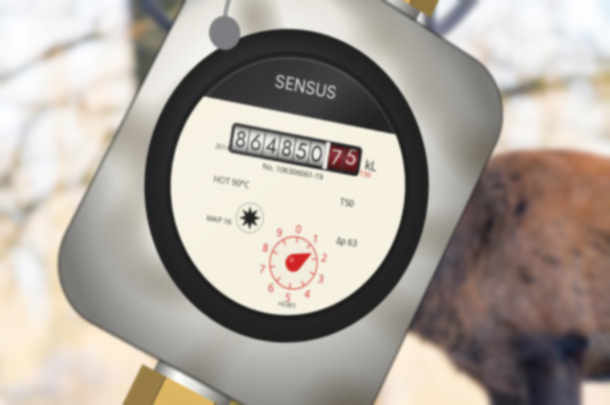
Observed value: 864850.751 kL
